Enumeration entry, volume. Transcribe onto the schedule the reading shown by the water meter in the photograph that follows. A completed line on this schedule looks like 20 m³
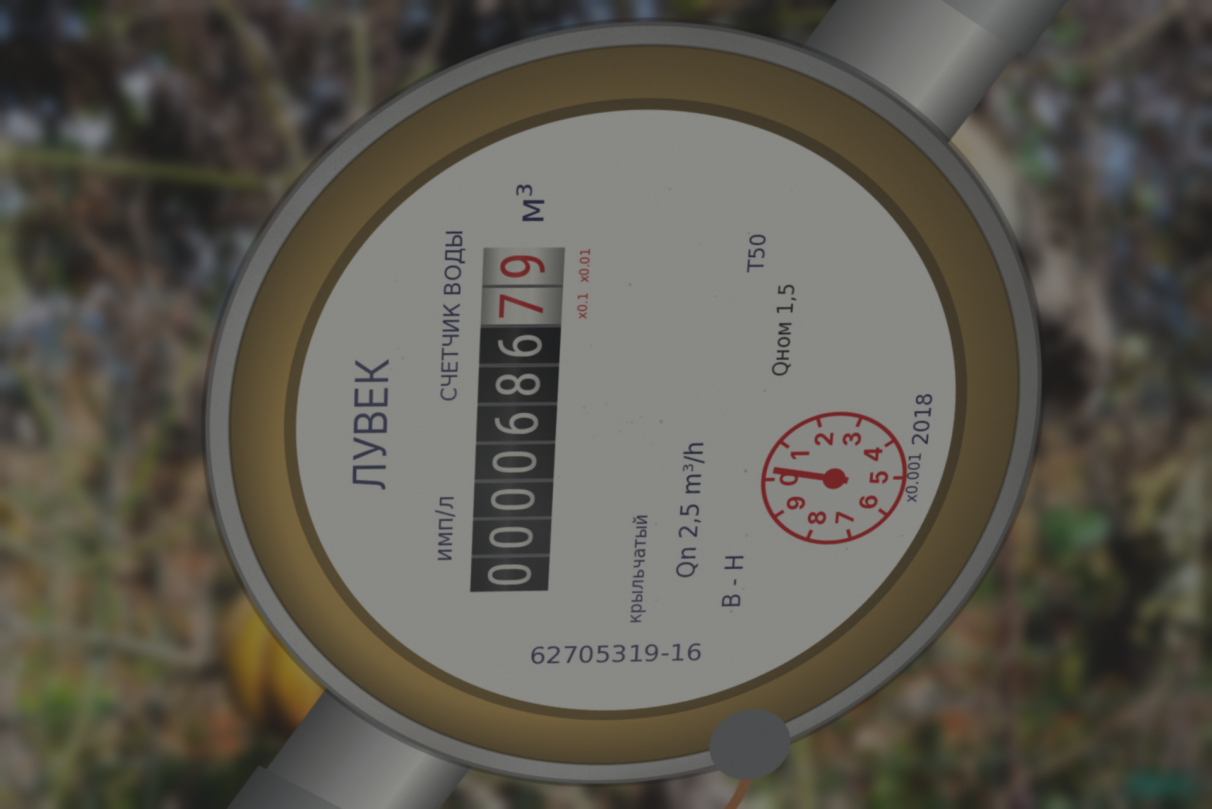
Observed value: 686.790 m³
